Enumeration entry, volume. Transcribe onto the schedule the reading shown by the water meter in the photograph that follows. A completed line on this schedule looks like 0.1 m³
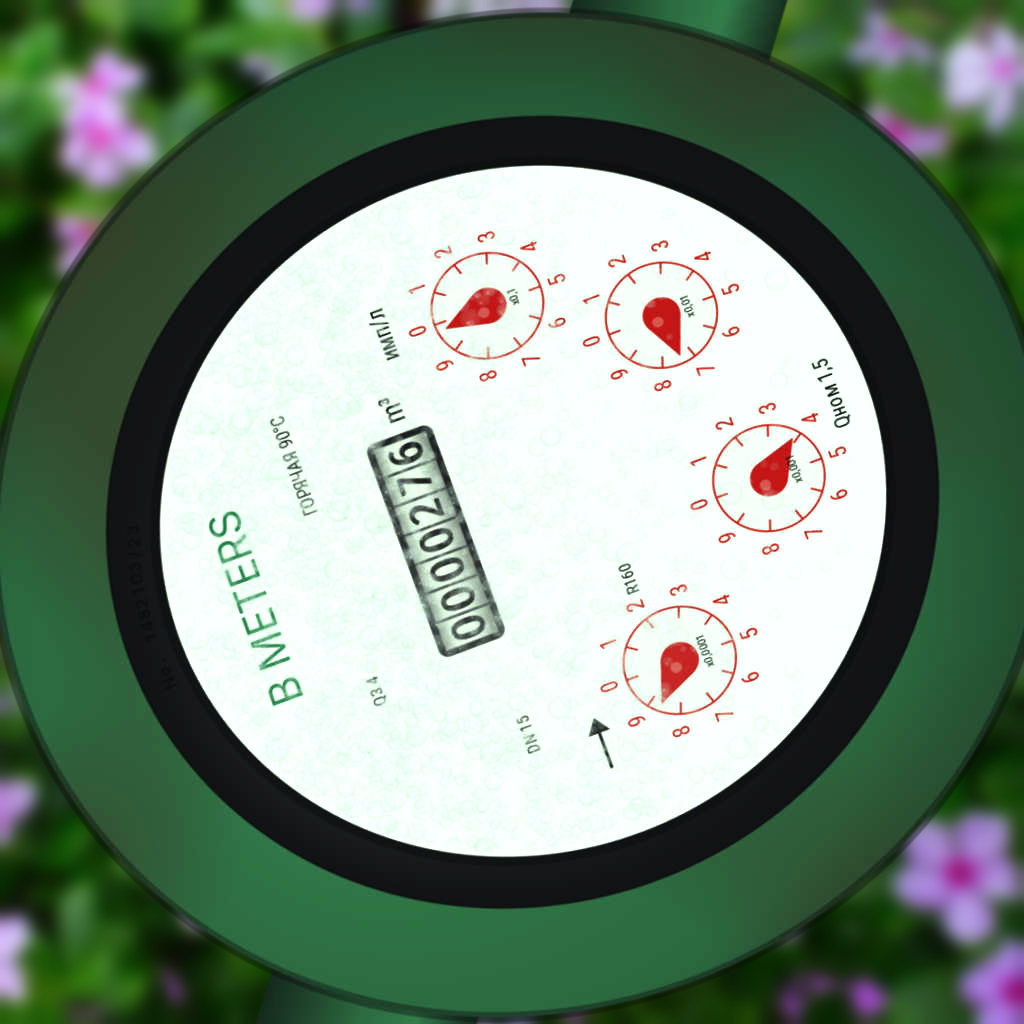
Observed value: 275.9738 m³
